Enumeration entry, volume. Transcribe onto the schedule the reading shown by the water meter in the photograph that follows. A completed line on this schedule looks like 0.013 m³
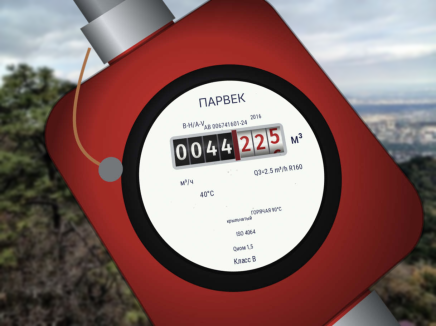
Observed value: 44.225 m³
